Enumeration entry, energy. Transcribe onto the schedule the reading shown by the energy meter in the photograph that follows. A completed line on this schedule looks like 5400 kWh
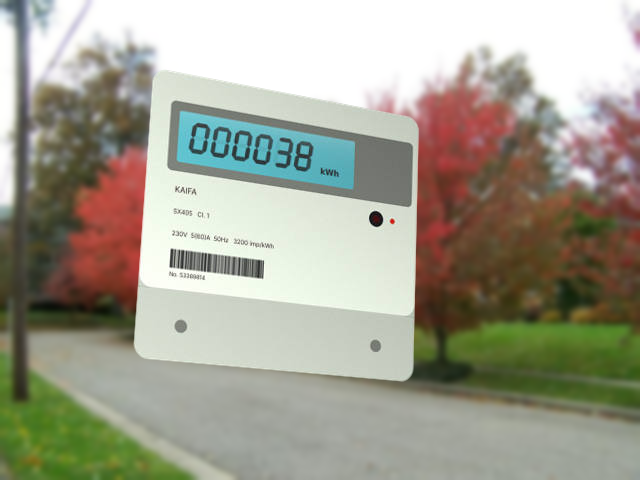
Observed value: 38 kWh
